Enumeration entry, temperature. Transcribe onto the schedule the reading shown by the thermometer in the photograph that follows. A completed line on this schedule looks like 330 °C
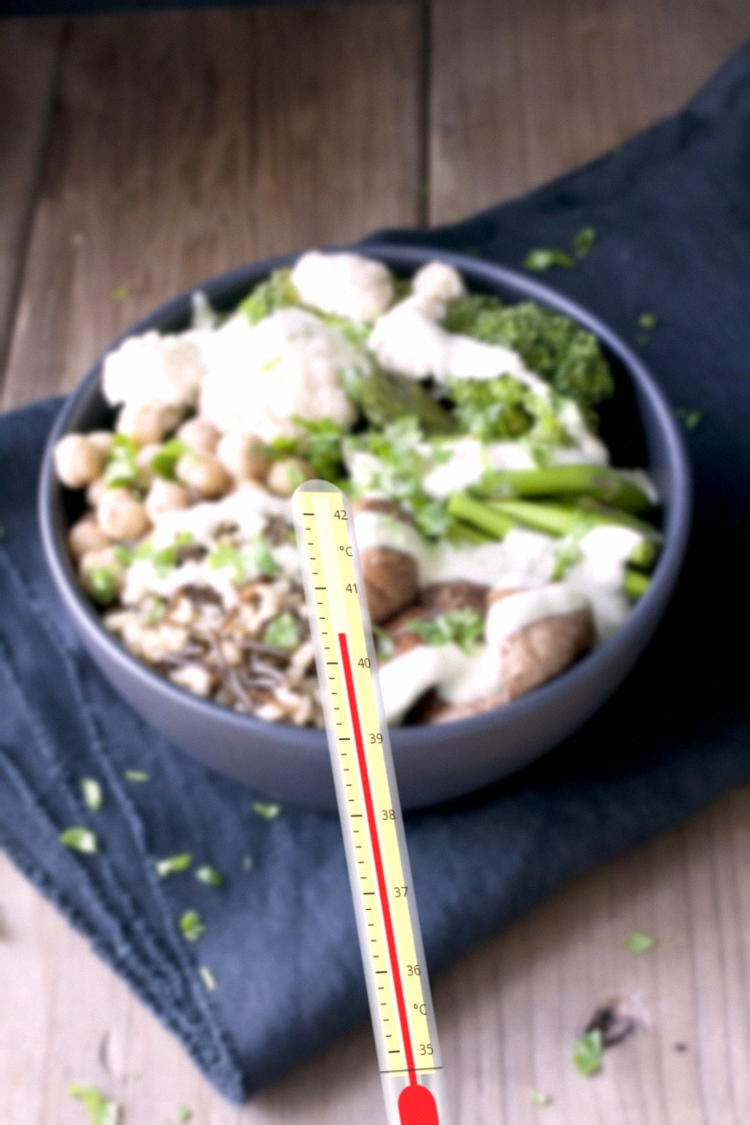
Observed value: 40.4 °C
